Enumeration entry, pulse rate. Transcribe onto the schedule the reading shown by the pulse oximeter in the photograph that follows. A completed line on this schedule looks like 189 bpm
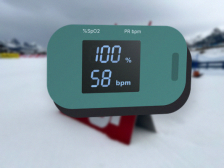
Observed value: 58 bpm
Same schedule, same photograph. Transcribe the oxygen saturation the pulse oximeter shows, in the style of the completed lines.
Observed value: 100 %
